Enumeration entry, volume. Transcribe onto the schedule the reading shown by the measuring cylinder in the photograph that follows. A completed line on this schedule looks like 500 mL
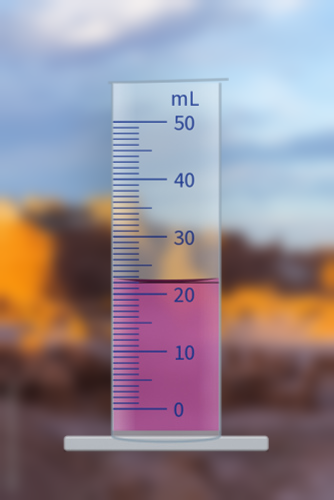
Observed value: 22 mL
